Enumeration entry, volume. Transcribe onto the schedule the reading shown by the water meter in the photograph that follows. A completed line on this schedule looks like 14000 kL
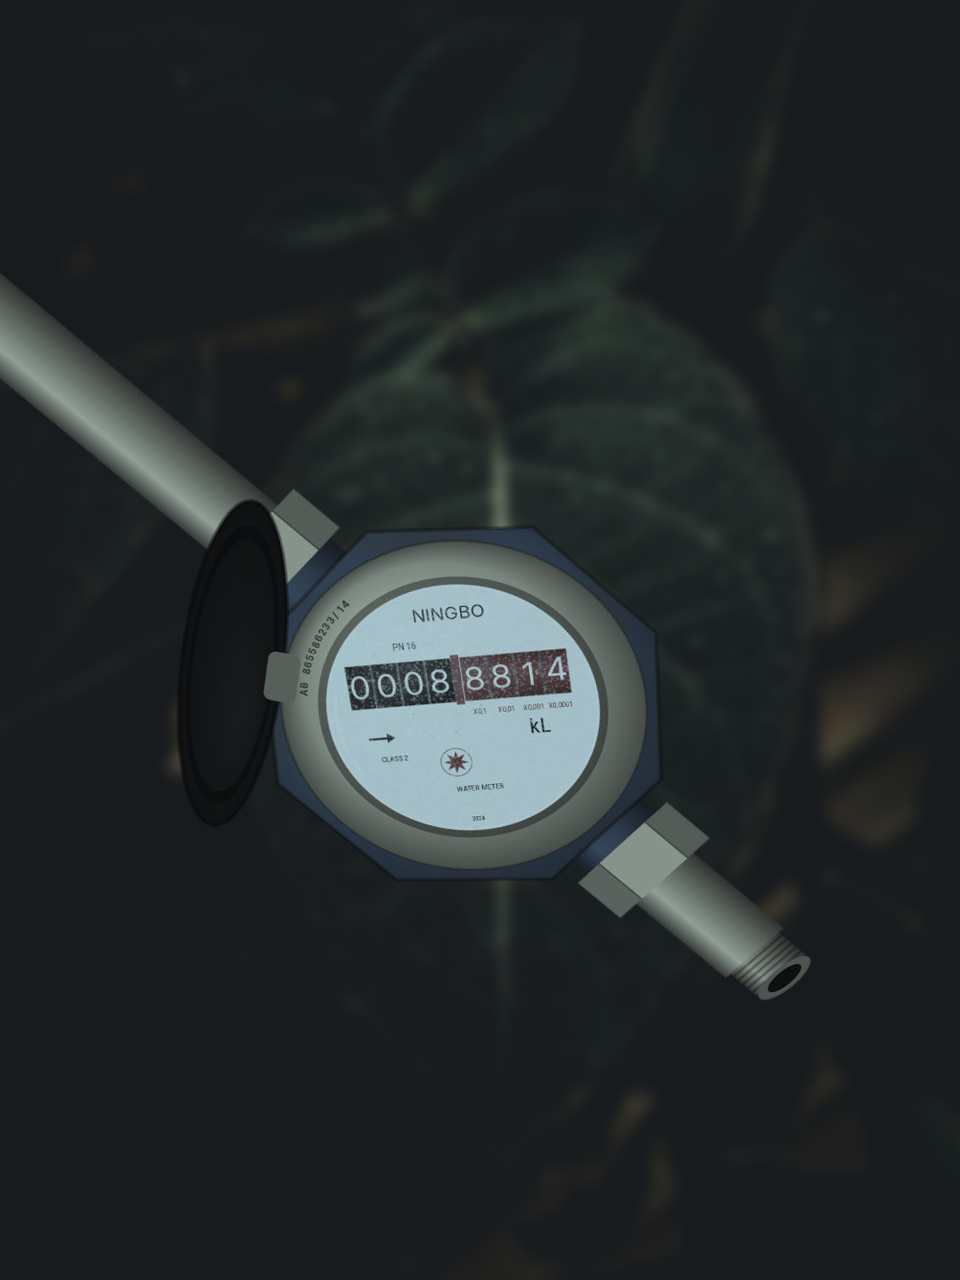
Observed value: 8.8814 kL
